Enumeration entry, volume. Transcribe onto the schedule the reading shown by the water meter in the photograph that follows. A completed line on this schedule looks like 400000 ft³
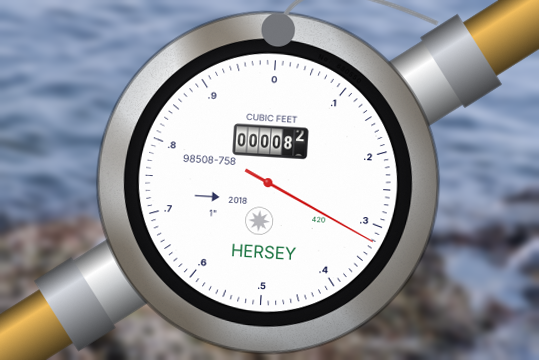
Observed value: 82.32 ft³
